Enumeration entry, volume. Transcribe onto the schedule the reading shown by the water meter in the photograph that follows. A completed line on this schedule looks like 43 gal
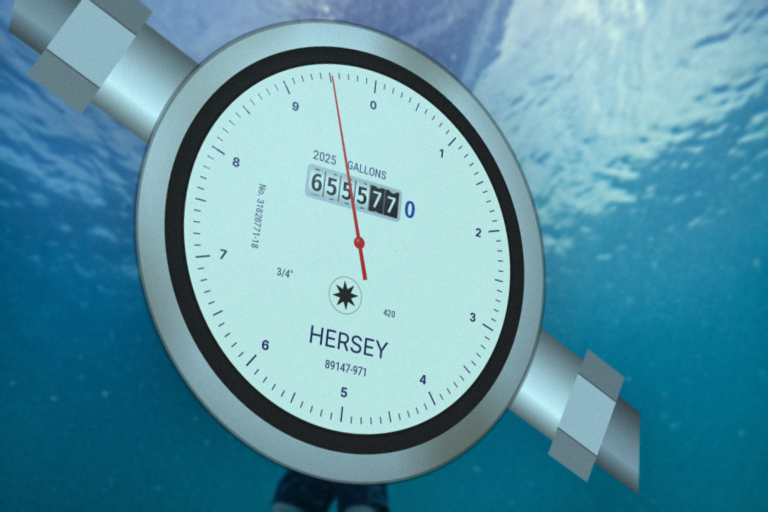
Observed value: 6555769.5 gal
